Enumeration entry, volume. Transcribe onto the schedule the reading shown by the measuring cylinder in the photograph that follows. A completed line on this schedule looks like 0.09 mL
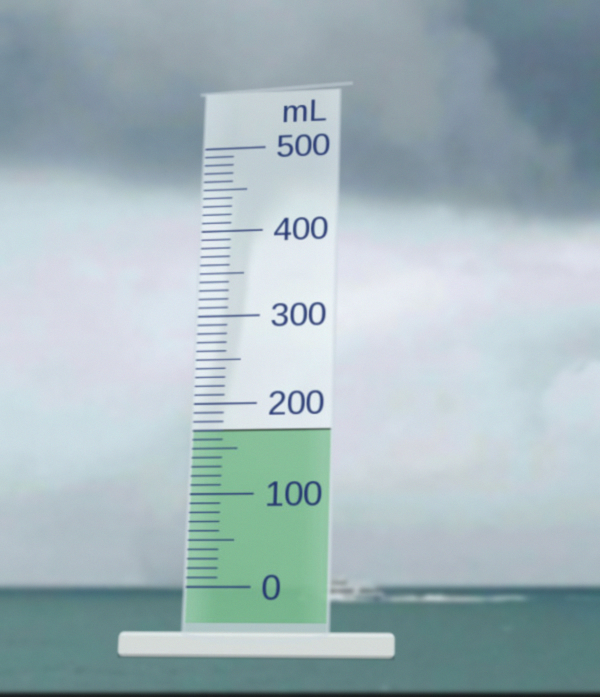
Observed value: 170 mL
